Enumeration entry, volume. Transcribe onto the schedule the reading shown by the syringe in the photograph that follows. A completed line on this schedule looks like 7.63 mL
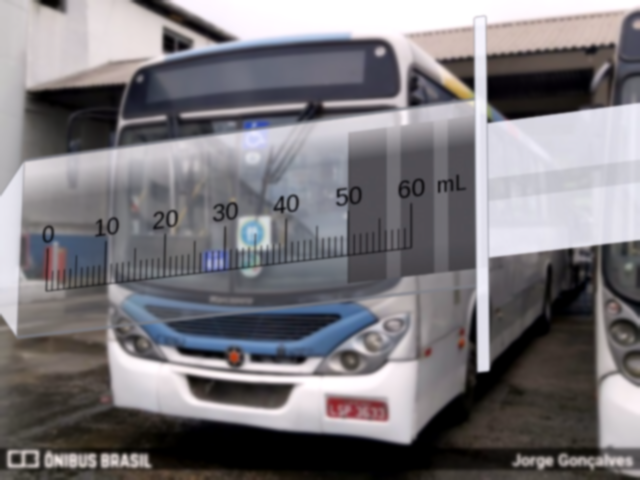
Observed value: 50 mL
